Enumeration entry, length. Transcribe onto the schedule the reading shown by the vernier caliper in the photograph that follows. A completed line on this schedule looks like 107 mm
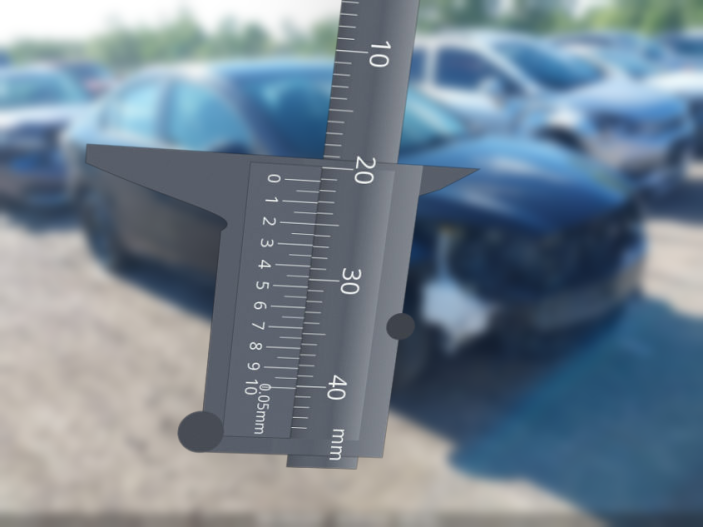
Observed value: 21.2 mm
